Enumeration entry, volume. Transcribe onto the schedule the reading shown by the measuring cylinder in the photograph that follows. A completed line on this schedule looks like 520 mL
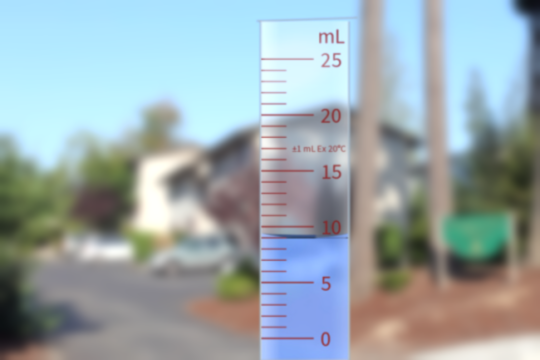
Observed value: 9 mL
